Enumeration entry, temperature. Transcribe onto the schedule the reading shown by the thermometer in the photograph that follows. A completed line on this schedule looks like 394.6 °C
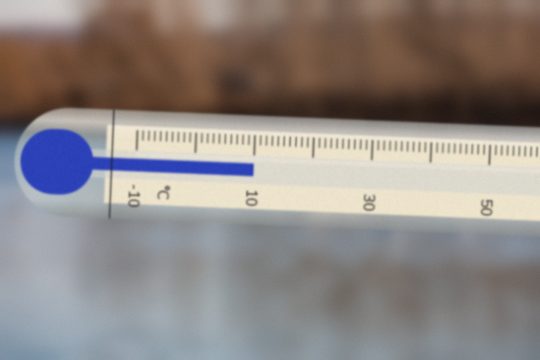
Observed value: 10 °C
